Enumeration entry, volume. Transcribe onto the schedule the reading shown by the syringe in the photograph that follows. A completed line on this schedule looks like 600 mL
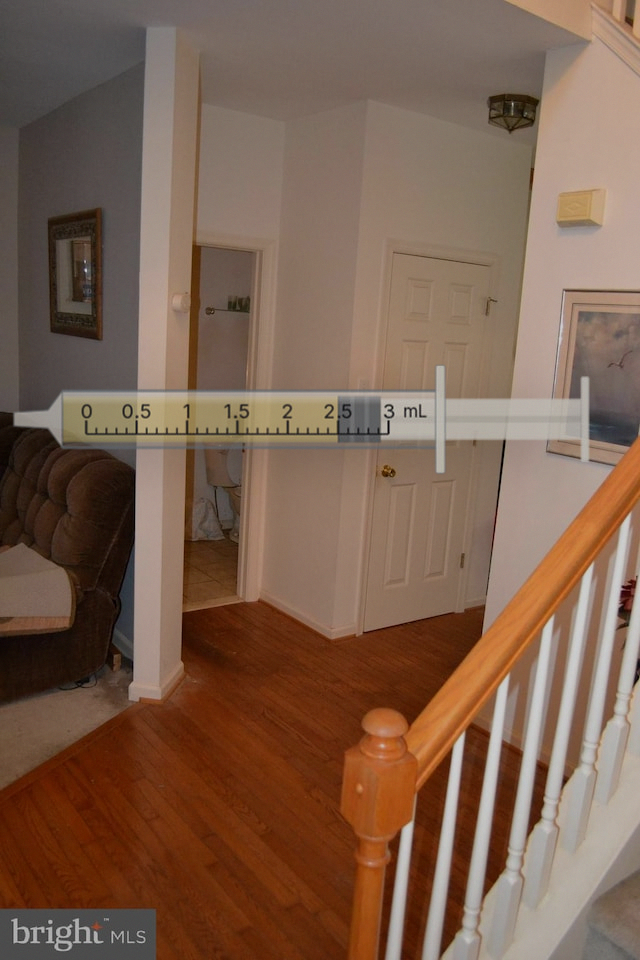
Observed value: 2.5 mL
